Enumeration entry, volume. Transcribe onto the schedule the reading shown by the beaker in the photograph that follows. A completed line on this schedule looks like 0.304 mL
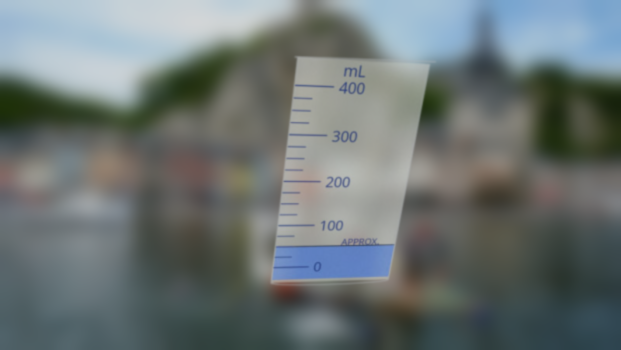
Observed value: 50 mL
